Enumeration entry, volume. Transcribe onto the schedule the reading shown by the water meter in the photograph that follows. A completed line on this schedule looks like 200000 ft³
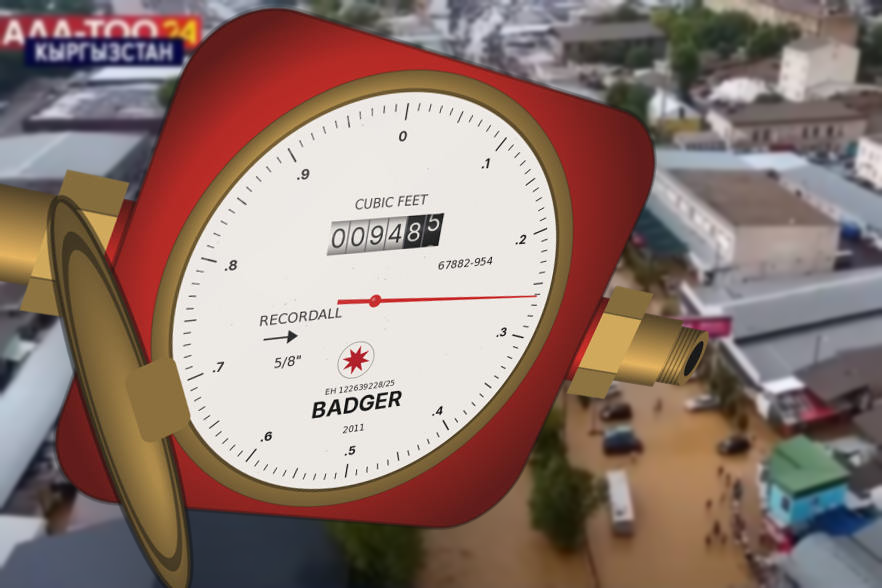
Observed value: 9485.26 ft³
